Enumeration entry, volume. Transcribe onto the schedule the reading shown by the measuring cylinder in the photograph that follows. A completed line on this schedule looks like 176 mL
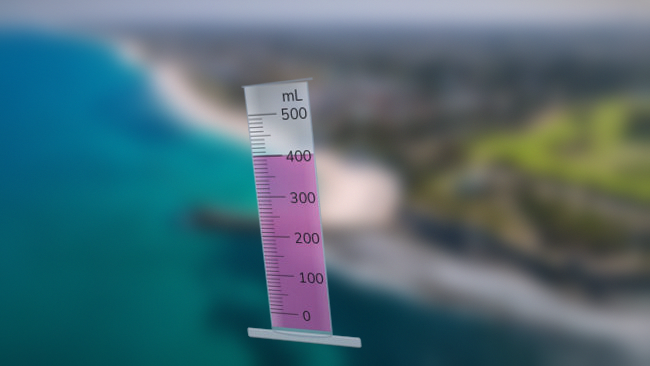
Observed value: 400 mL
